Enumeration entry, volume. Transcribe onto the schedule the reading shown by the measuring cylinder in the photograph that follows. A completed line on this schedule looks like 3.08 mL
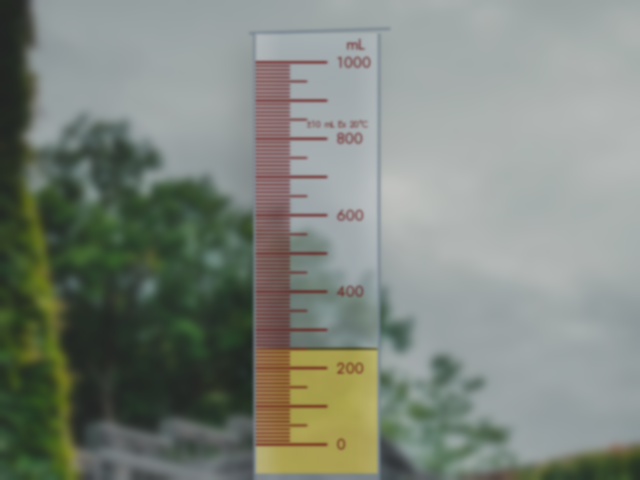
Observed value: 250 mL
